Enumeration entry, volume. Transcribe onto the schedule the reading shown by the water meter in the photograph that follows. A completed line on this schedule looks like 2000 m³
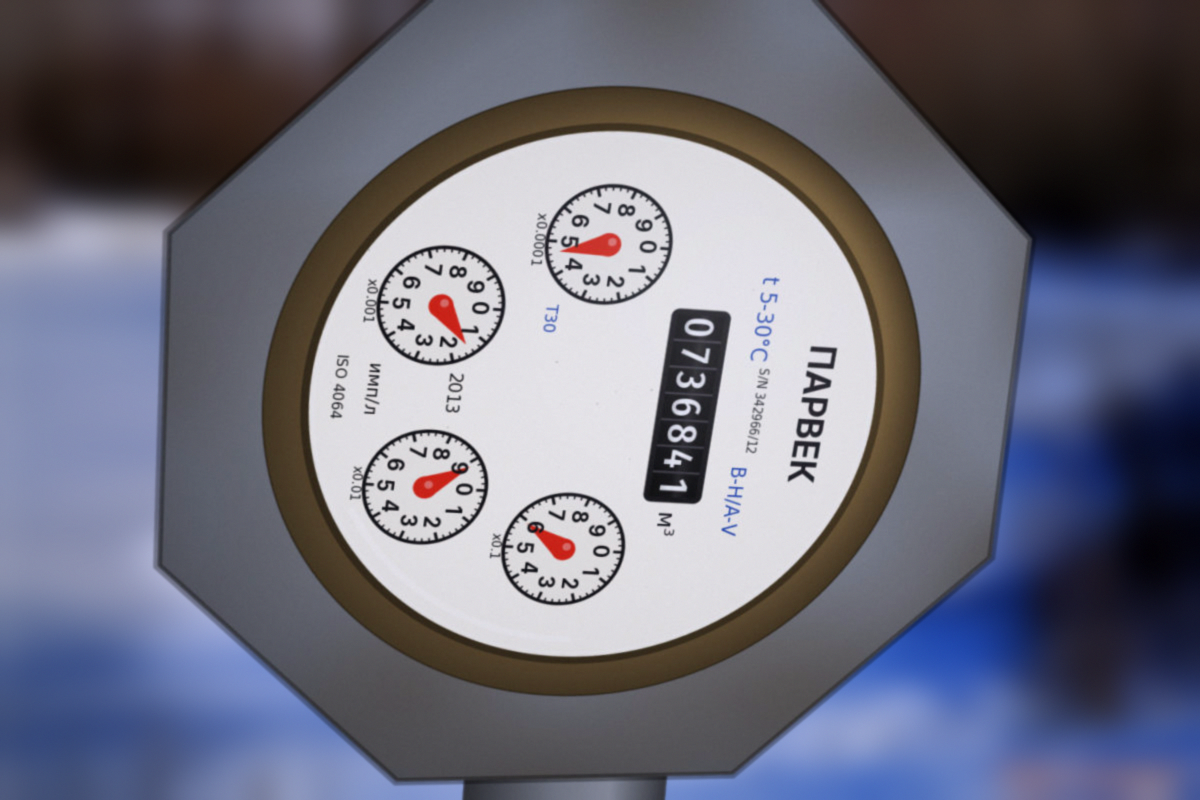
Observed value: 736841.5914 m³
